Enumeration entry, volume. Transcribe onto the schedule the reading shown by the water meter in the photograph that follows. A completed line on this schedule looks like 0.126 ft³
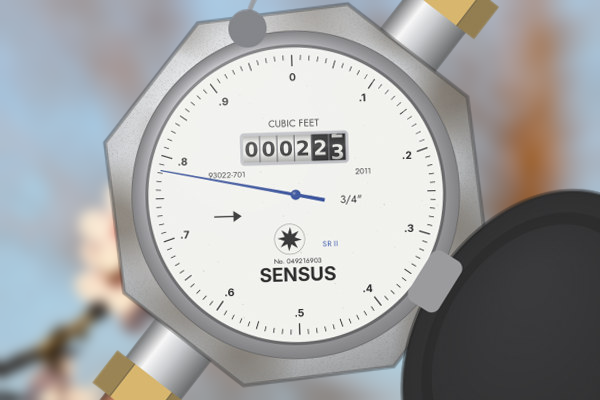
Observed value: 222.78 ft³
